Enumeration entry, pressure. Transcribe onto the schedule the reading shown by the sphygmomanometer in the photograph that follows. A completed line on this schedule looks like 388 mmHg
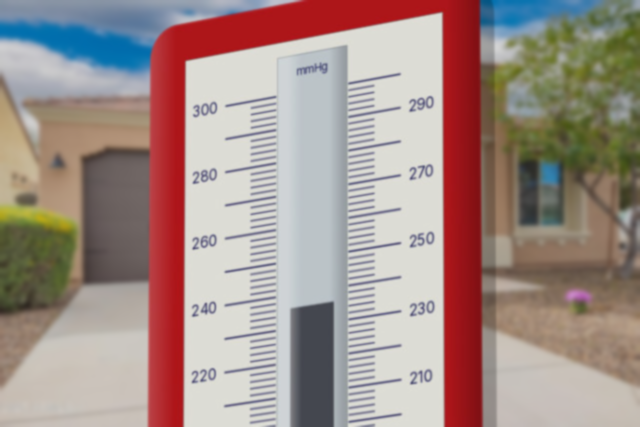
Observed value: 236 mmHg
